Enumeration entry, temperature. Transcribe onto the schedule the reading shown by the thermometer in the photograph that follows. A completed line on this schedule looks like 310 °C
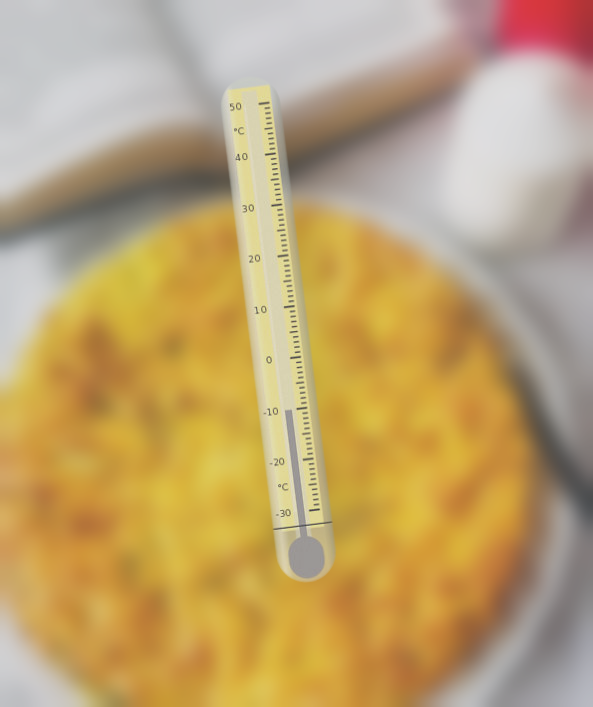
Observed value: -10 °C
